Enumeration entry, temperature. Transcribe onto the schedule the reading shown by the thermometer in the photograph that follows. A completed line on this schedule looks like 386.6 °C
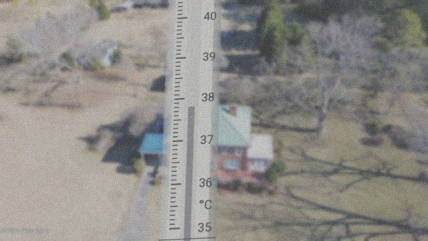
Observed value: 37.8 °C
